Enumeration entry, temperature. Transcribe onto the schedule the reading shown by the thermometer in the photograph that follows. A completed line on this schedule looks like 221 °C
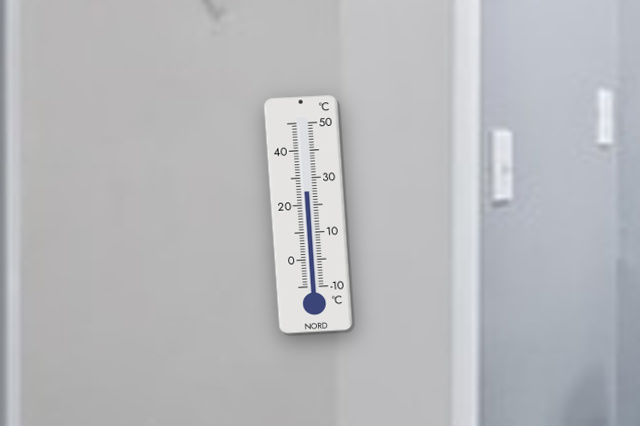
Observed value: 25 °C
